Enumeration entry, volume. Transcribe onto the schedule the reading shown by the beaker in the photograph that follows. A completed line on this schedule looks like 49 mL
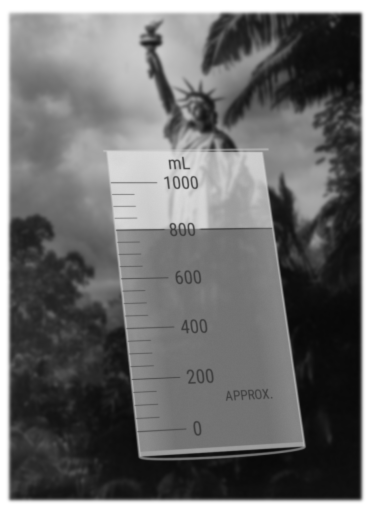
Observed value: 800 mL
